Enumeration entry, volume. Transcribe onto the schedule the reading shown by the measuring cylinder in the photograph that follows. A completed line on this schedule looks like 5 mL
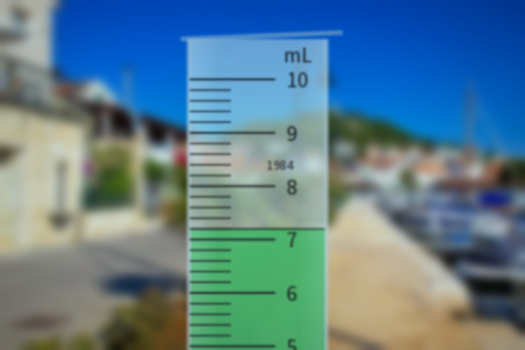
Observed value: 7.2 mL
